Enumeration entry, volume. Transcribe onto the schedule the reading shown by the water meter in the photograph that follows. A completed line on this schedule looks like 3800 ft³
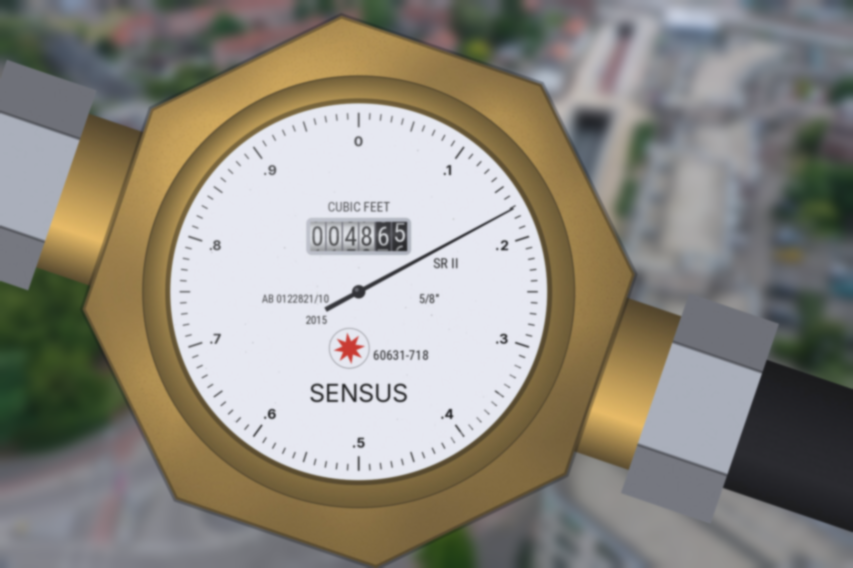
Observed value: 4865.17 ft³
